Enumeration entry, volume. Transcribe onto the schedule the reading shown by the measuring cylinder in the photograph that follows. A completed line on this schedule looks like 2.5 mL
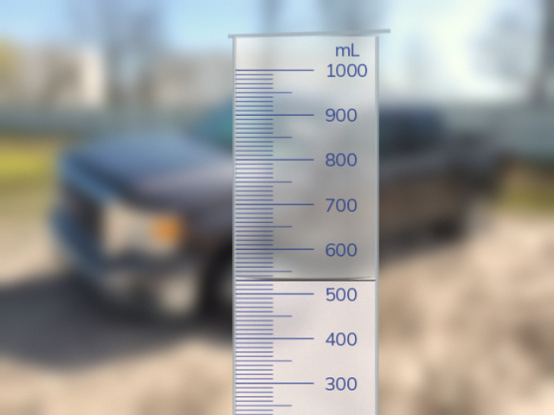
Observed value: 530 mL
